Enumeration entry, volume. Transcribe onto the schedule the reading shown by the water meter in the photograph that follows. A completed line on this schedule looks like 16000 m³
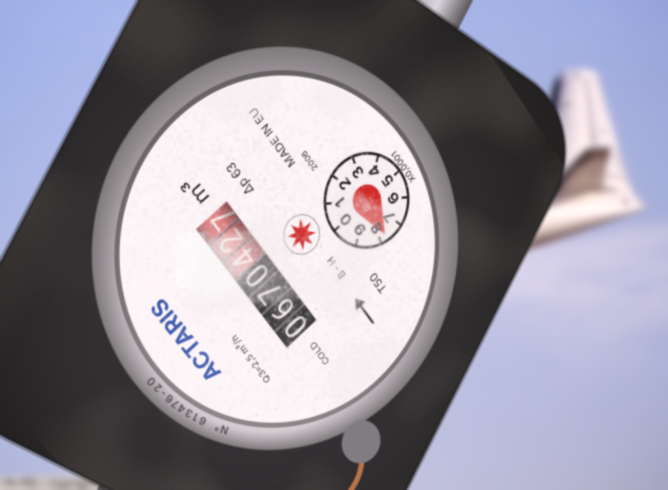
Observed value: 670.4267 m³
